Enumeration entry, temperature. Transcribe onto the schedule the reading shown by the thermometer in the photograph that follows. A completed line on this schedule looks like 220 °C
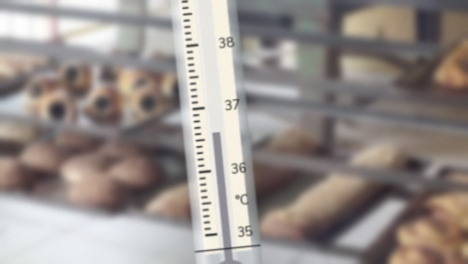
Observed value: 36.6 °C
